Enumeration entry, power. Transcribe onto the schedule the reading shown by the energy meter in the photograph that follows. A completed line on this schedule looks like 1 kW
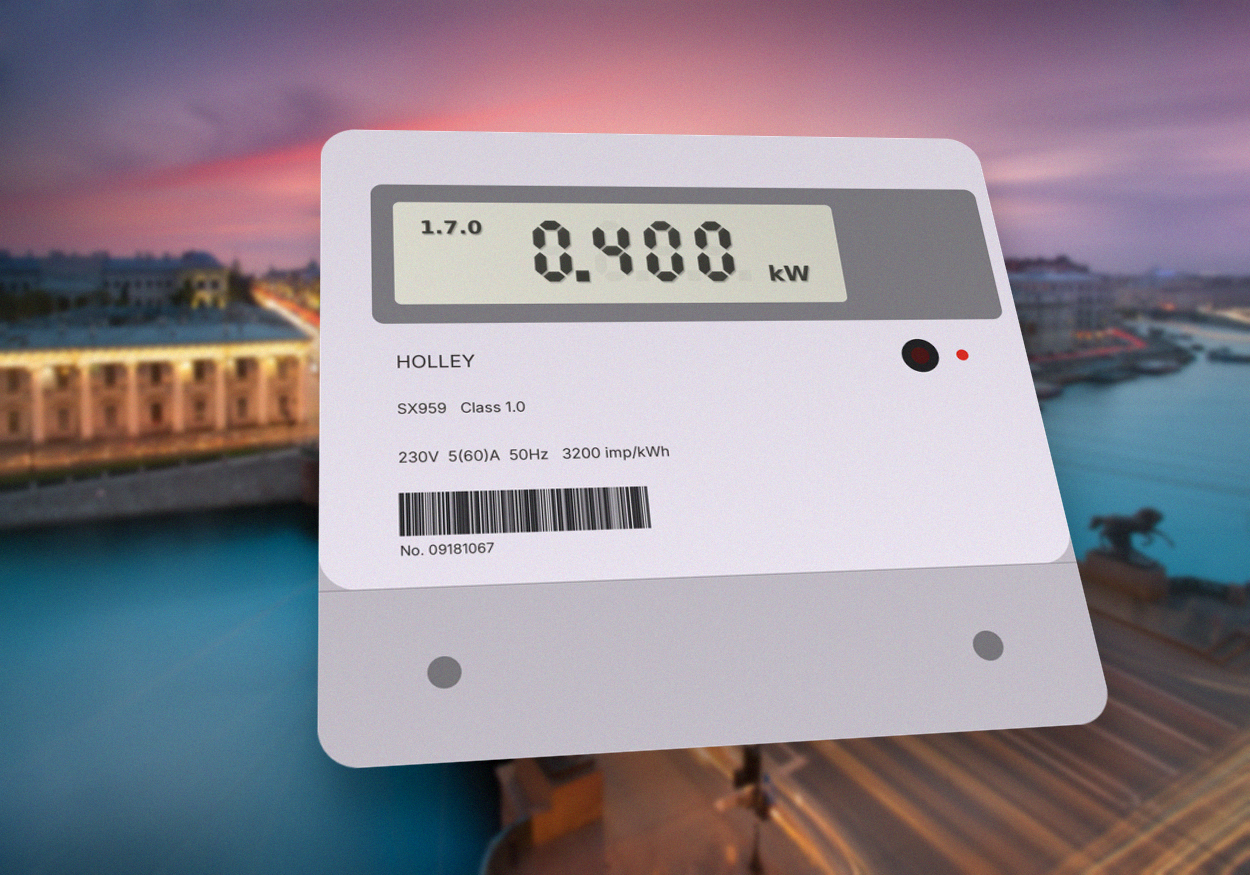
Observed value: 0.400 kW
